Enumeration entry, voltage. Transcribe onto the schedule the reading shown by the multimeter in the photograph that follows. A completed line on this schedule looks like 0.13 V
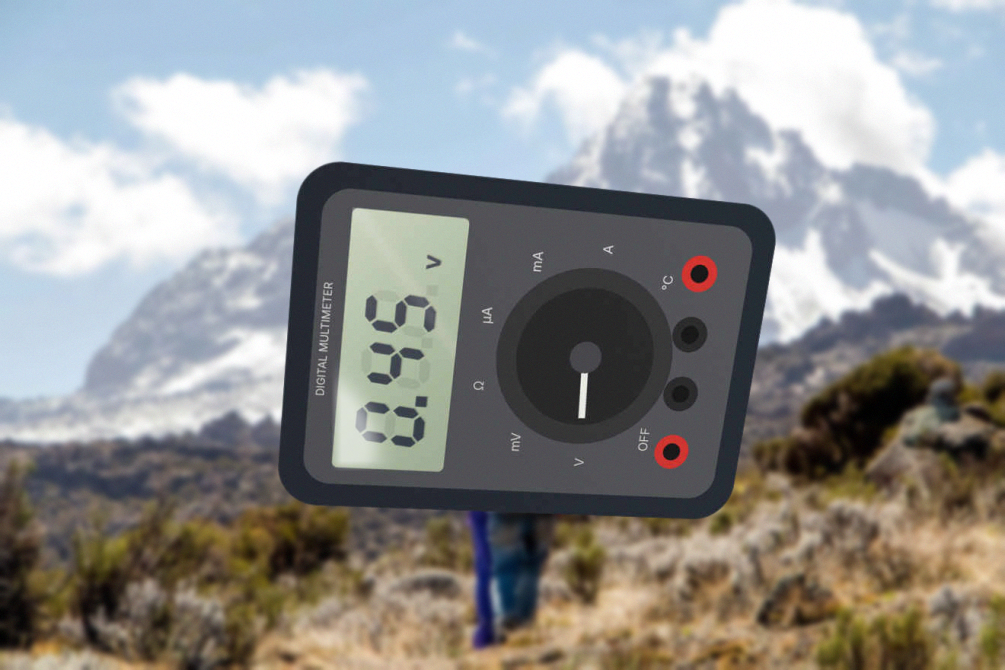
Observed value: 0.45 V
